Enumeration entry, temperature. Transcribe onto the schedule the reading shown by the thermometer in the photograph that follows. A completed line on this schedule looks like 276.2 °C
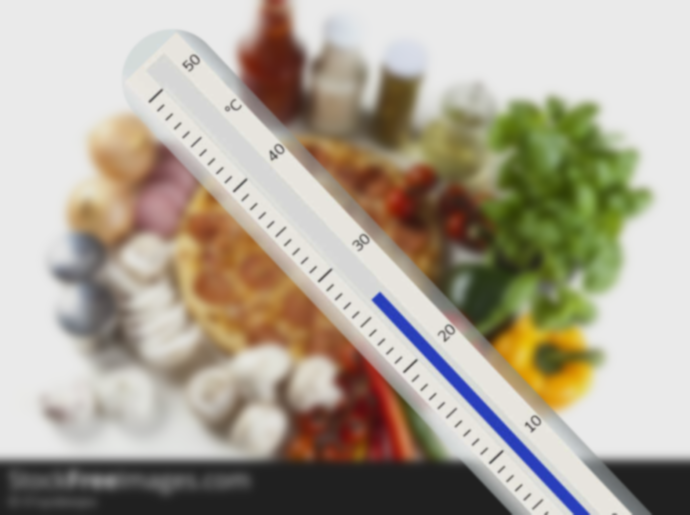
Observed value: 26 °C
